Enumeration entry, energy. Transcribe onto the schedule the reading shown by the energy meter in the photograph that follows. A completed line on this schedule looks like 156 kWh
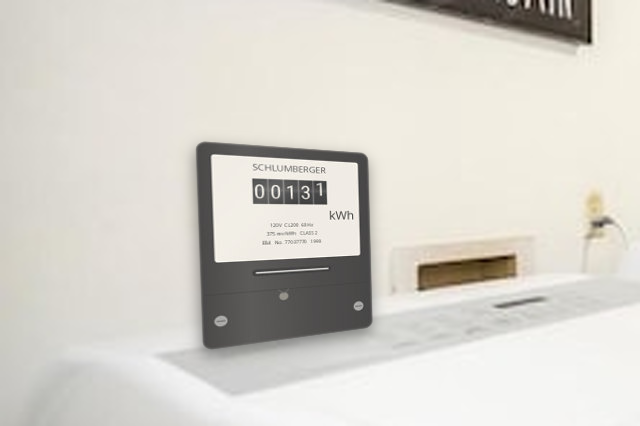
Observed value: 131 kWh
